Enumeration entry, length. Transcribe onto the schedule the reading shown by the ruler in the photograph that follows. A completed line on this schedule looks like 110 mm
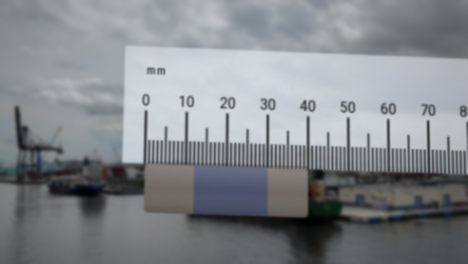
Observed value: 40 mm
